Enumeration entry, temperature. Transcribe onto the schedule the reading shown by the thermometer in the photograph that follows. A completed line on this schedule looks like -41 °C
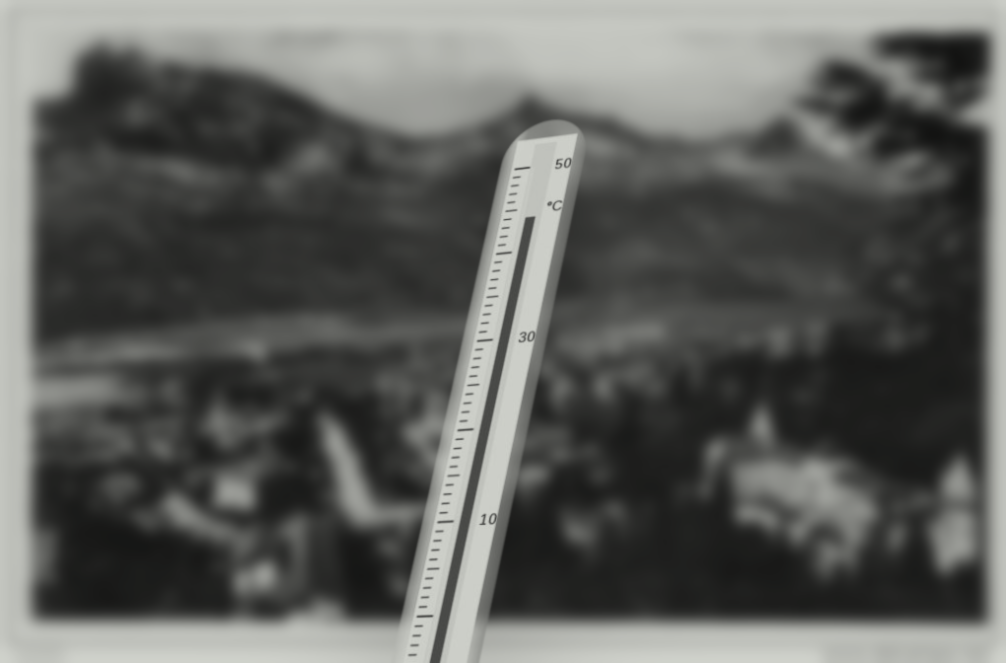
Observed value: 44 °C
